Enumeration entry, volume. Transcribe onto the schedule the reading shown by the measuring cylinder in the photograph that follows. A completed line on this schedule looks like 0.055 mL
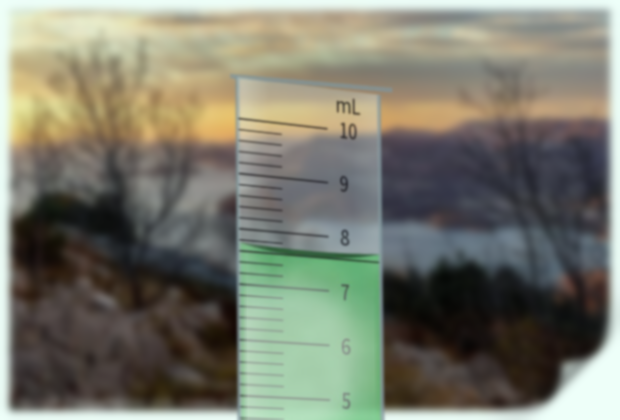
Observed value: 7.6 mL
